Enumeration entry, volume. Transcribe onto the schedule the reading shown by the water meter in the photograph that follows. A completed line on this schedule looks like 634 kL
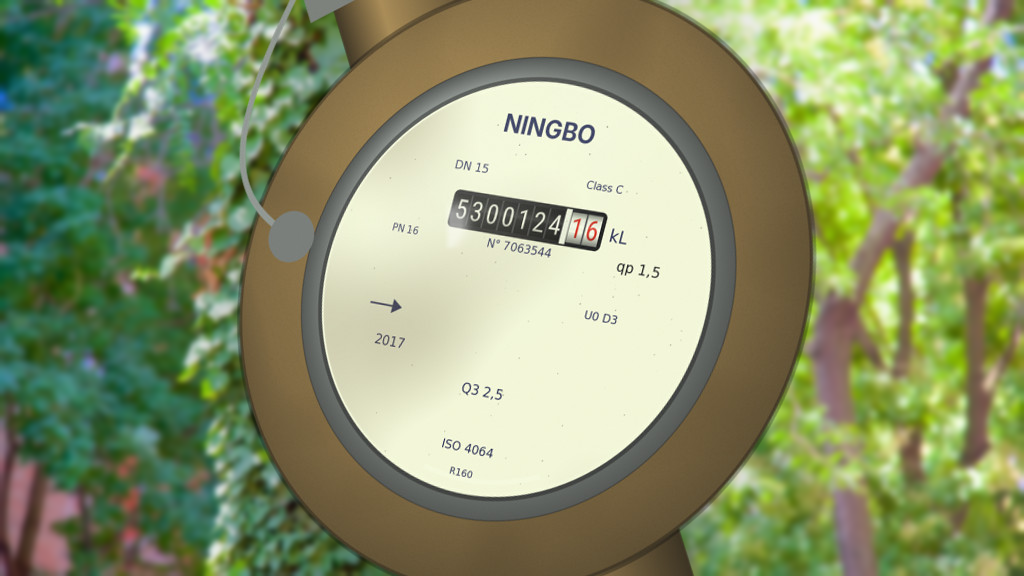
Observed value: 5300124.16 kL
